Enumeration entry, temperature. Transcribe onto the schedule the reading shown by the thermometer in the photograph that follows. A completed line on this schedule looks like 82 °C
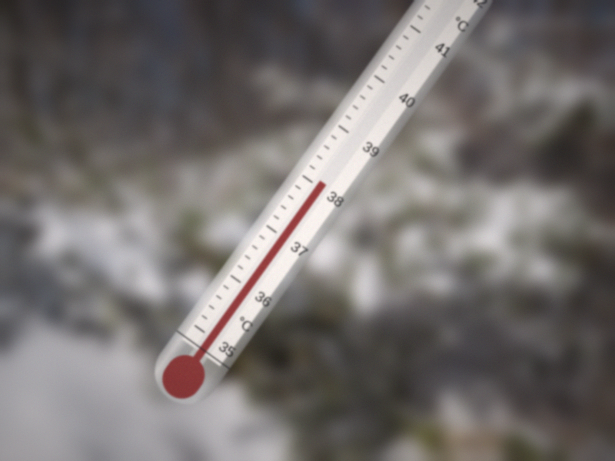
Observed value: 38.1 °C
